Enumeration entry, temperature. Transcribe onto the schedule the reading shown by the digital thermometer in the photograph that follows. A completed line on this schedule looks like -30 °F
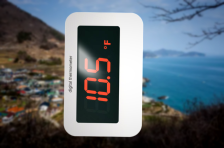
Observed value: 10.5 °F
